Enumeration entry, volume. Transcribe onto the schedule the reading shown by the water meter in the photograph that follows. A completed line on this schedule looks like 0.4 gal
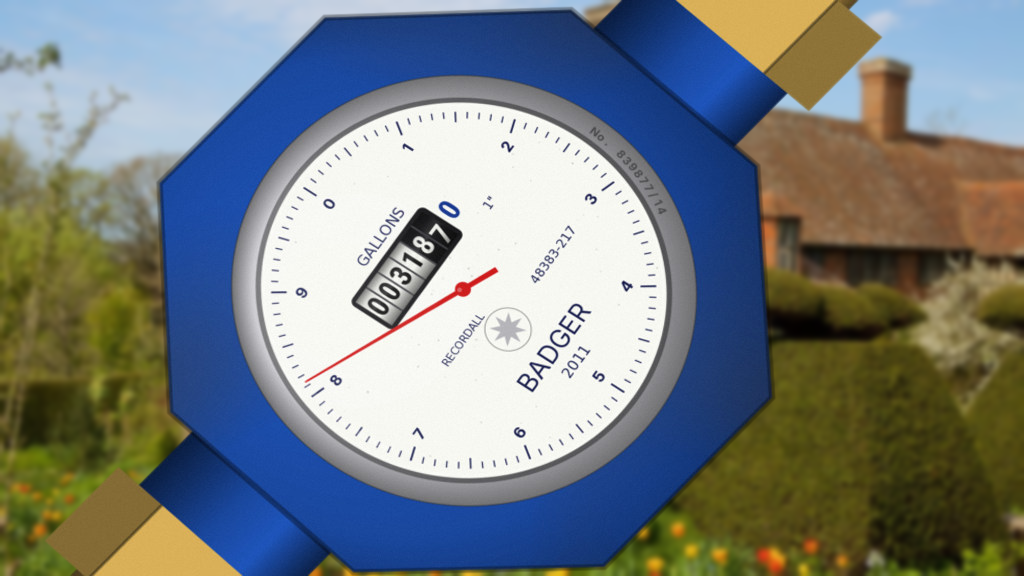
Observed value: 31868.1 gal
